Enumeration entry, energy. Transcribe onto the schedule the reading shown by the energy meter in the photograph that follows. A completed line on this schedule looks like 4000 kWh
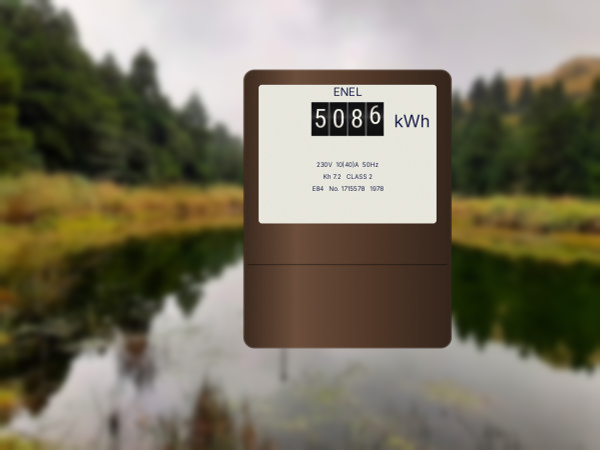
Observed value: 5086 kWh
